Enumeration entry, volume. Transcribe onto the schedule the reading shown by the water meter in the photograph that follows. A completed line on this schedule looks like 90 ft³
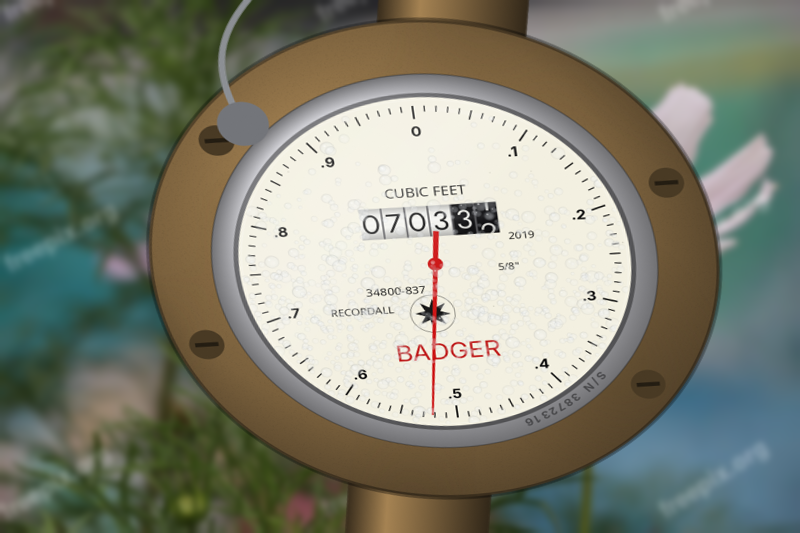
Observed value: 70331.52 ft³
